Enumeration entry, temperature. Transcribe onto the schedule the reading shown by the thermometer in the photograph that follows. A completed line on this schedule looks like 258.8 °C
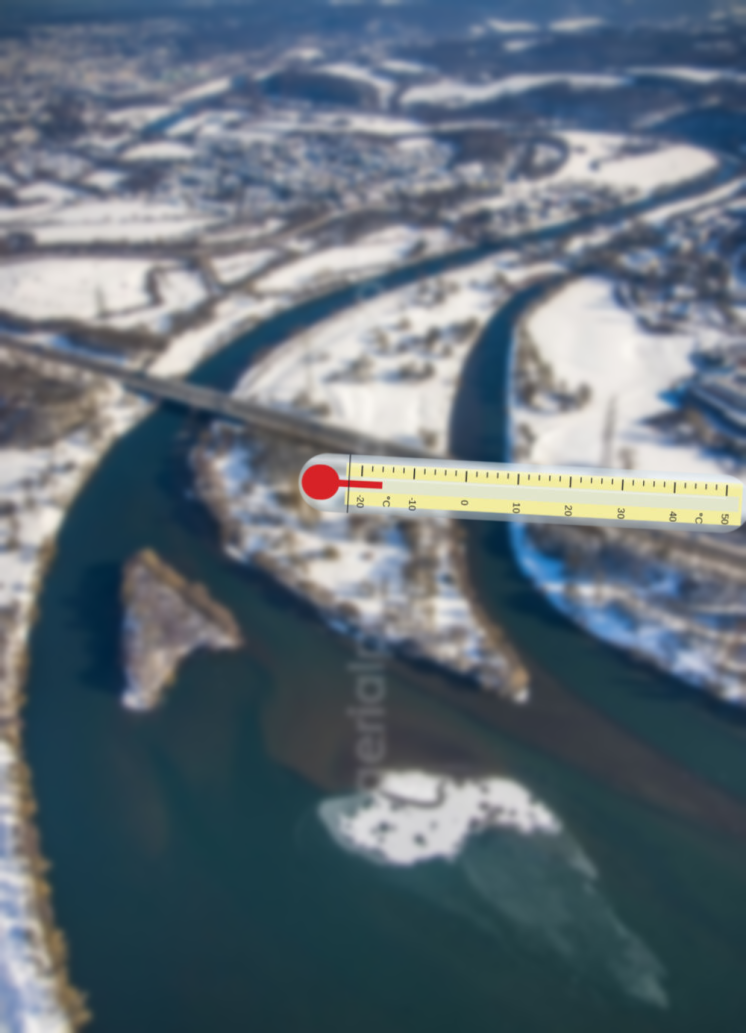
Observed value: -16 °C
